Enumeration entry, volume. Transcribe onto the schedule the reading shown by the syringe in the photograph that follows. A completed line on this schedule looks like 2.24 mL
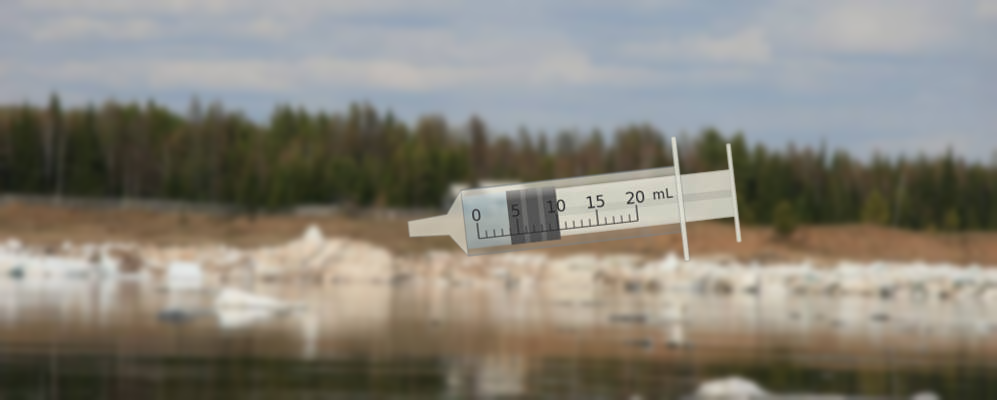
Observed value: 4 mL
